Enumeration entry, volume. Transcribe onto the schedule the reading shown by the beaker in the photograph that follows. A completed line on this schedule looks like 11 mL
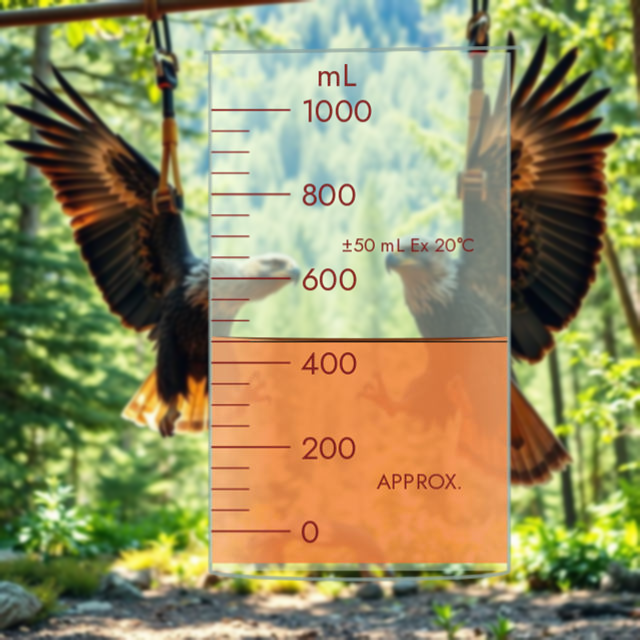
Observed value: 450 mL
